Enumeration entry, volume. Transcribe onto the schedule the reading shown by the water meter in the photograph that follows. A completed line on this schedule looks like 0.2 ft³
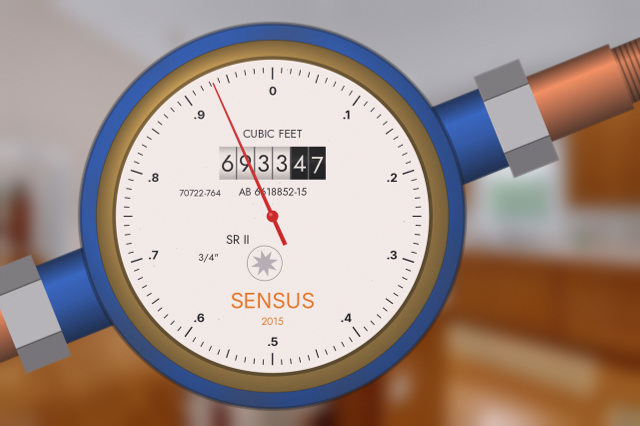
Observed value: 693346.93 ft³
